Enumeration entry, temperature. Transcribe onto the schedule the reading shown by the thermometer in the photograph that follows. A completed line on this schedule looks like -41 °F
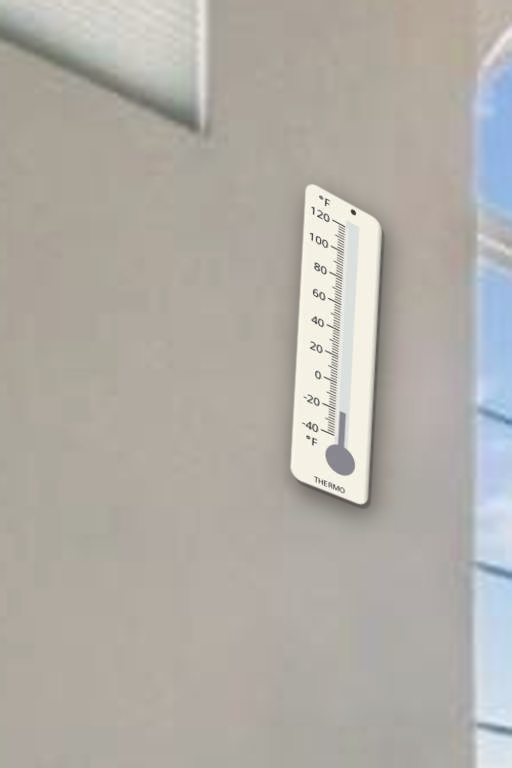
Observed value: -20 °F
